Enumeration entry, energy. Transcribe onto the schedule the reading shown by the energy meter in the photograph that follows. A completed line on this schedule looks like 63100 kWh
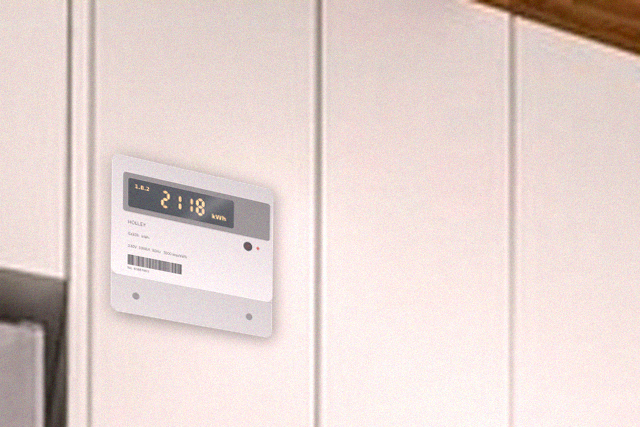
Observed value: 2118 kWh
